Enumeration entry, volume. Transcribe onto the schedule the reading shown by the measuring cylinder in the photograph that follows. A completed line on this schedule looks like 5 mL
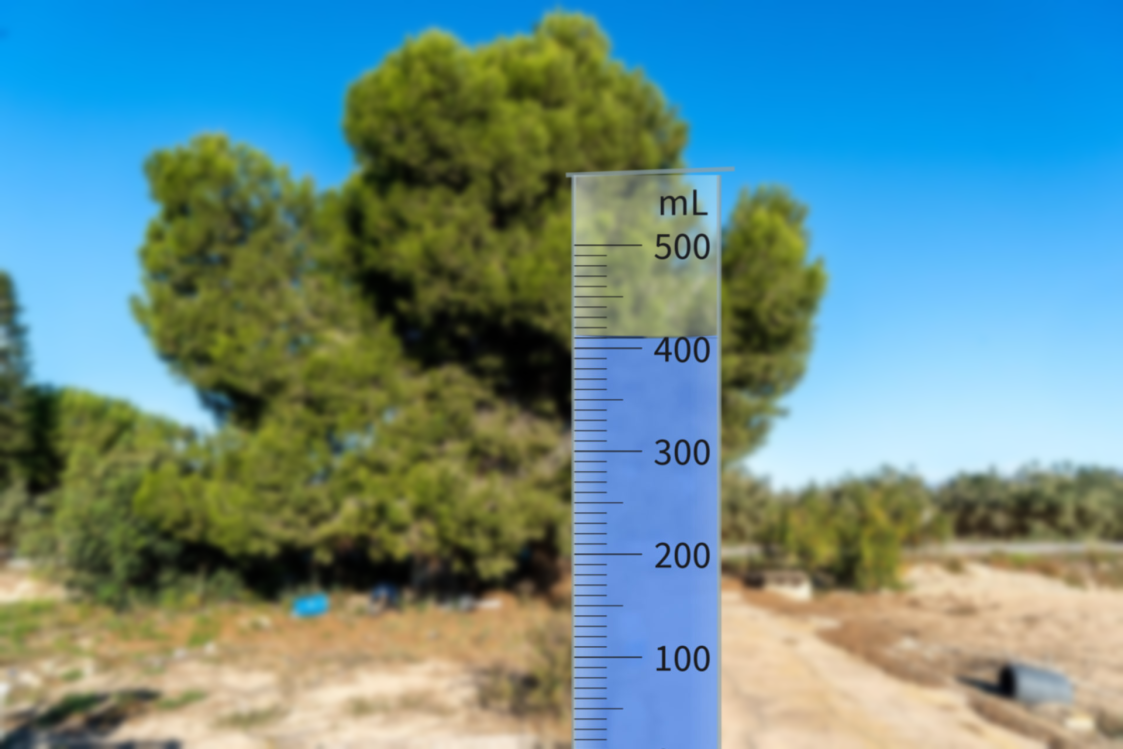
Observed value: 410 mL
